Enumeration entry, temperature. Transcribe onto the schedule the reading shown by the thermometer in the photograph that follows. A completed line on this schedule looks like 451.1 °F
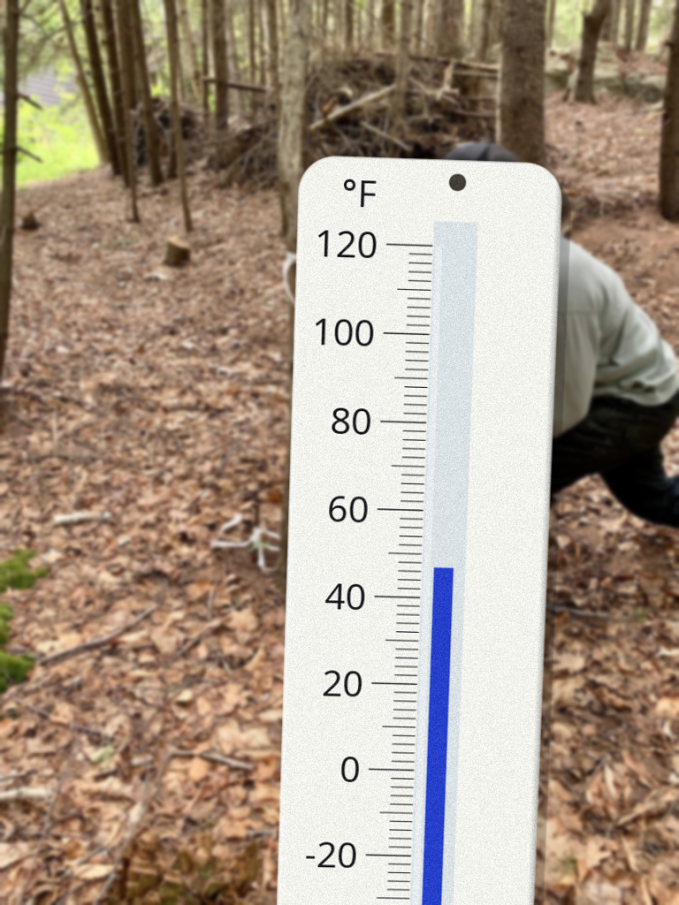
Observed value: 47 °F
